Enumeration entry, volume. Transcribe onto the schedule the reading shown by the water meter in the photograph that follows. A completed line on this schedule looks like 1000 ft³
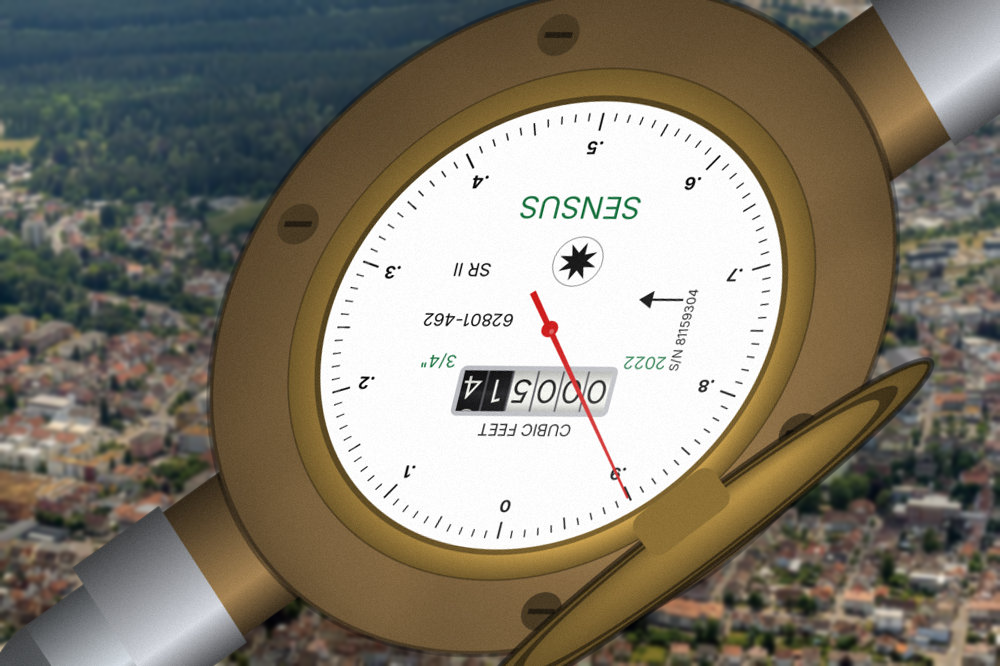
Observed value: 513.90 ft³
